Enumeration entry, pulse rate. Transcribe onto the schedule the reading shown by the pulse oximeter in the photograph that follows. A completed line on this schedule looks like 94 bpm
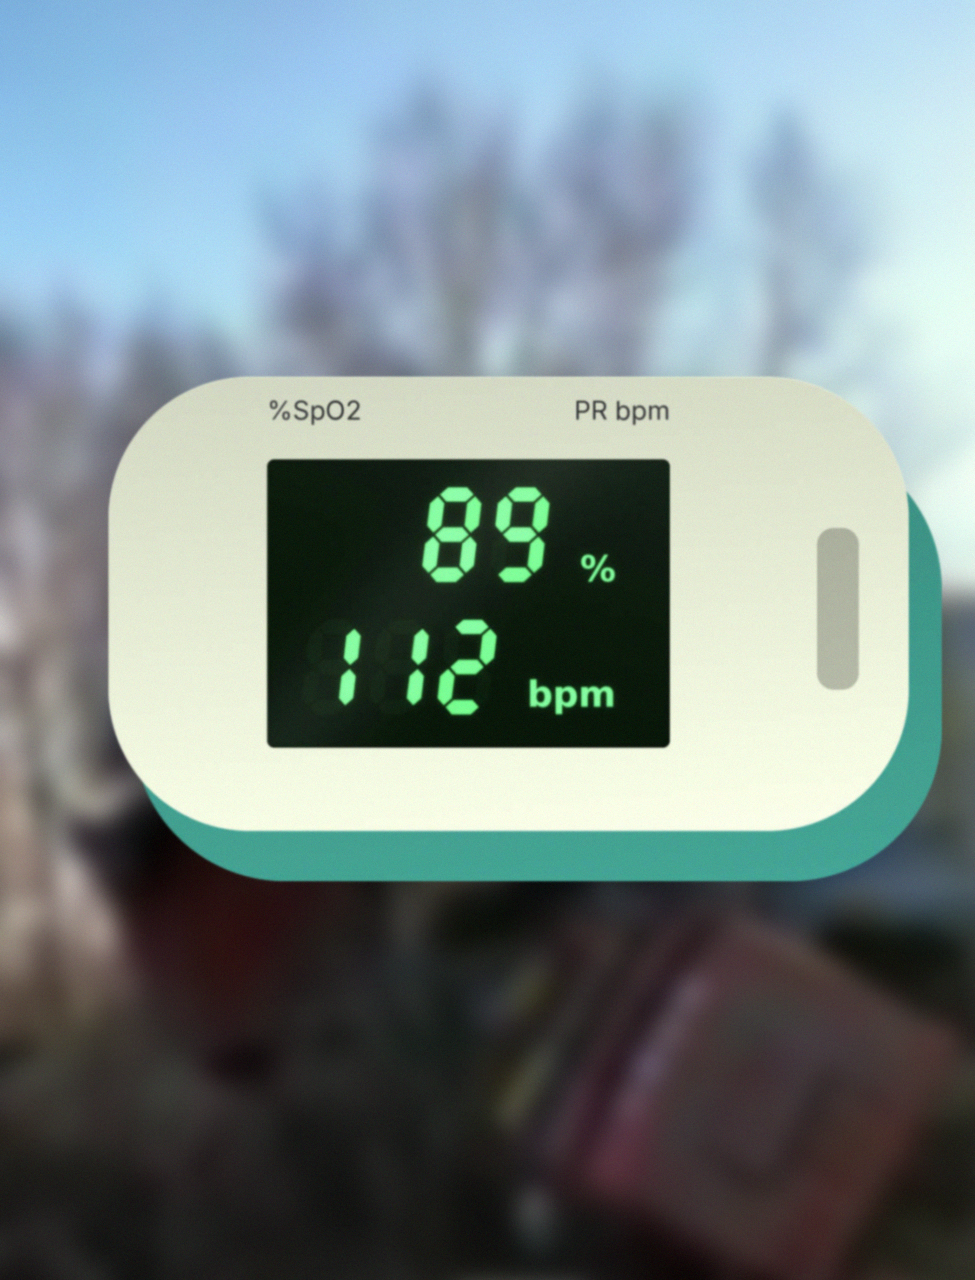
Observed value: 112 bpm
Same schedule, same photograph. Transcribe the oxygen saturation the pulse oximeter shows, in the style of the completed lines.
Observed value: 89 %
